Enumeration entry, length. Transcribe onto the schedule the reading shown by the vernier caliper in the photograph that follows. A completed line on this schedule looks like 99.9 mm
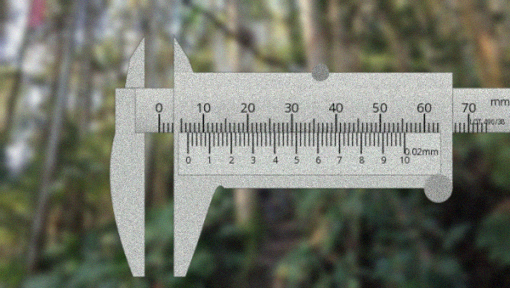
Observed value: 6.5 mm
